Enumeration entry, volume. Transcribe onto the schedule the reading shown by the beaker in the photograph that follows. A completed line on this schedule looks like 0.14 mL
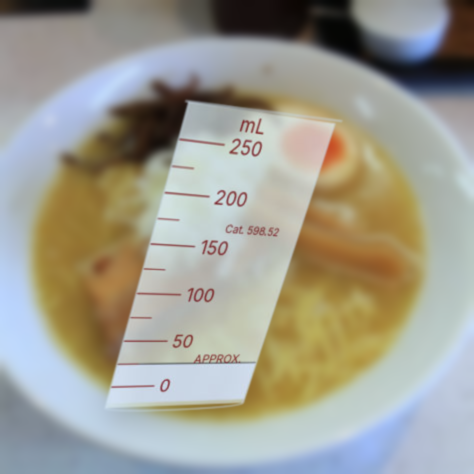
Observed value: 25 mL
